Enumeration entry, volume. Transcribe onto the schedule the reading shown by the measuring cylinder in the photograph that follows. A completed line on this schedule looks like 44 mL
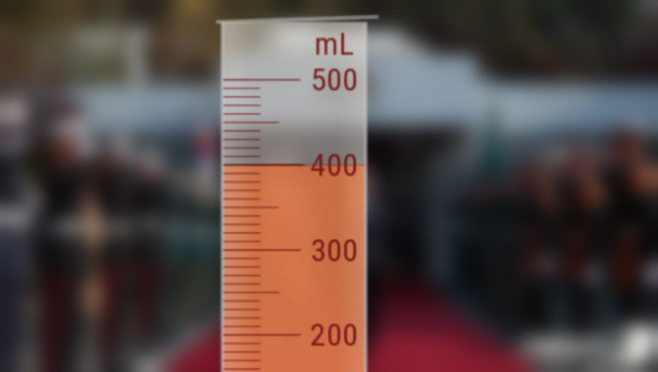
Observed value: 400 mL
